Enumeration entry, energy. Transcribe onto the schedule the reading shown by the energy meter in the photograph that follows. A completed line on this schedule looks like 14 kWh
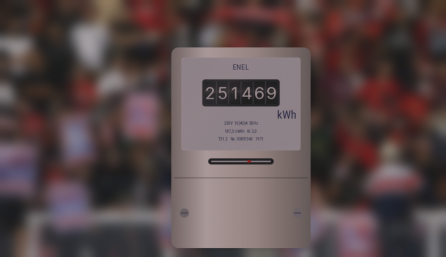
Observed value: 251469 kWh
